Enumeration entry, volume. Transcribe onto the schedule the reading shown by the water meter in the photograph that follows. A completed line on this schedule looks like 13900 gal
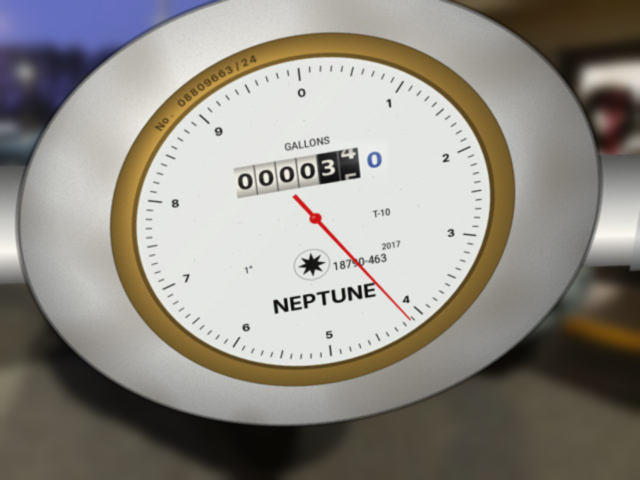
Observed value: 344.1 gal
